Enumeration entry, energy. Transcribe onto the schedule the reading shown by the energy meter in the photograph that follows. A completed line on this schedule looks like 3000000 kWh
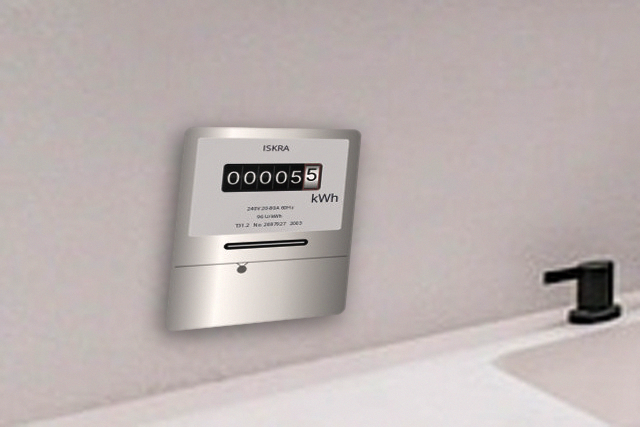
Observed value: 5.5 kWh
